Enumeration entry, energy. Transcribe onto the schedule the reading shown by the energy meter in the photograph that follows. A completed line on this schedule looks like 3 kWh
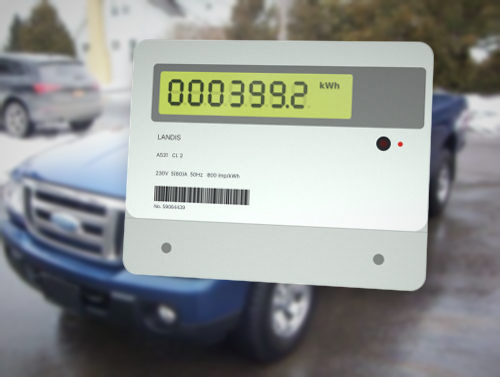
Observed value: 399.2 kWh
